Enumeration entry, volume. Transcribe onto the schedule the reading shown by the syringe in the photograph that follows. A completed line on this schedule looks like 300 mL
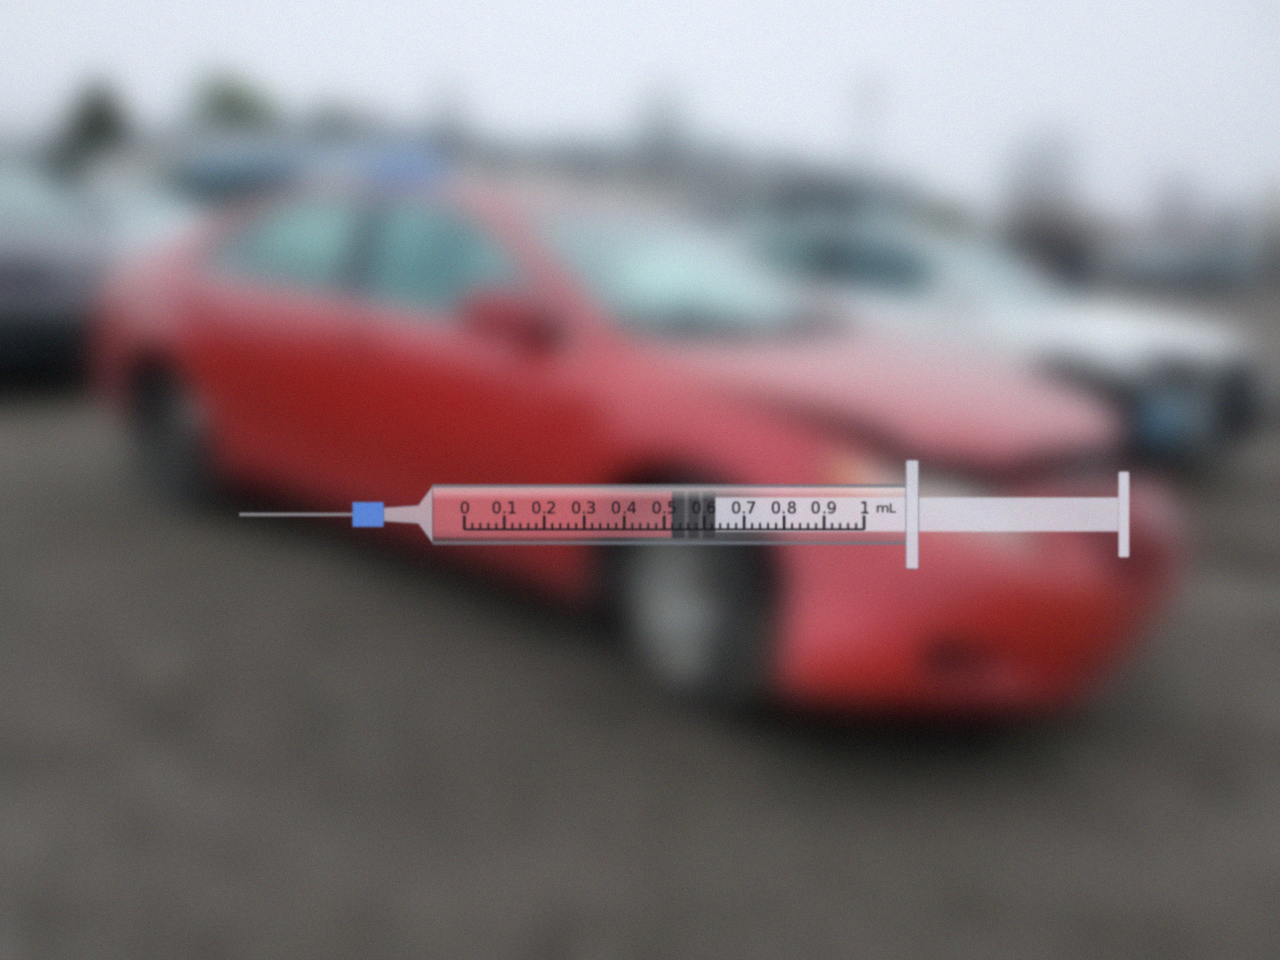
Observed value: 0.52 mL
